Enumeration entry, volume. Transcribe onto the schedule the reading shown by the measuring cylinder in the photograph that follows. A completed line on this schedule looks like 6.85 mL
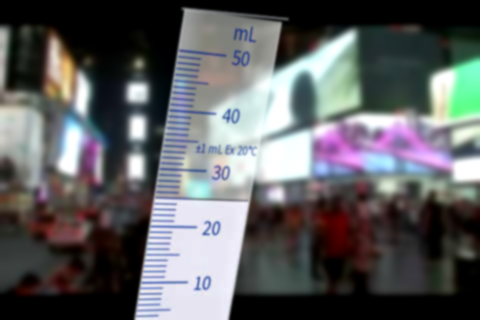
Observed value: 25 mL
